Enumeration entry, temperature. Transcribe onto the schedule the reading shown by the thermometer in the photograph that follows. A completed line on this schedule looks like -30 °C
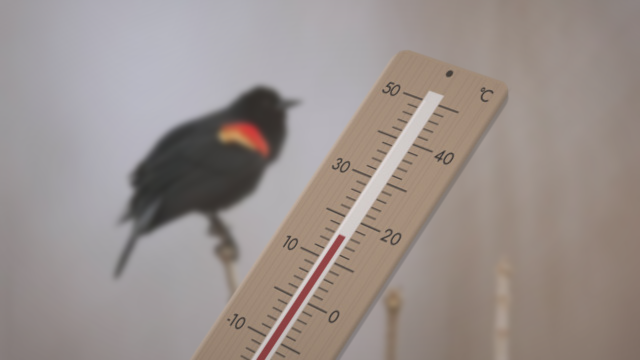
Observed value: 16 °C
